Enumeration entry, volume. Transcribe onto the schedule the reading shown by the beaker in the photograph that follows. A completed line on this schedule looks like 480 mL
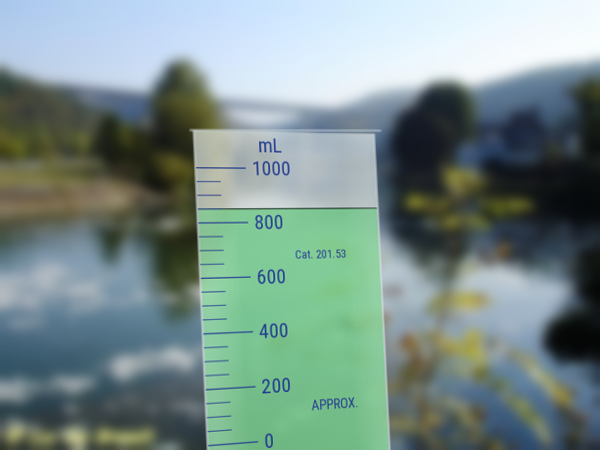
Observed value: 850 mL
